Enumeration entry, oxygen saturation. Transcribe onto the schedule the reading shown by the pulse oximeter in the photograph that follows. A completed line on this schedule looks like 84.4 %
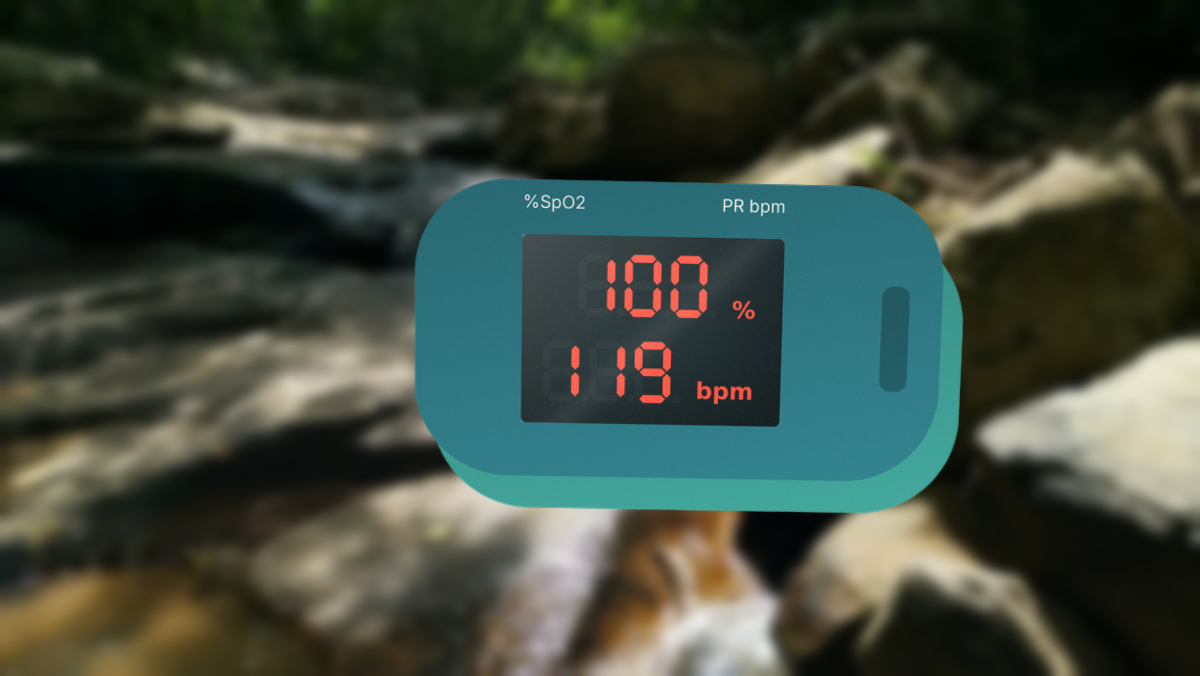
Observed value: 100 %
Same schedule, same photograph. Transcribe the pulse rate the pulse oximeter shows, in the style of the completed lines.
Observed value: 119 bpm
